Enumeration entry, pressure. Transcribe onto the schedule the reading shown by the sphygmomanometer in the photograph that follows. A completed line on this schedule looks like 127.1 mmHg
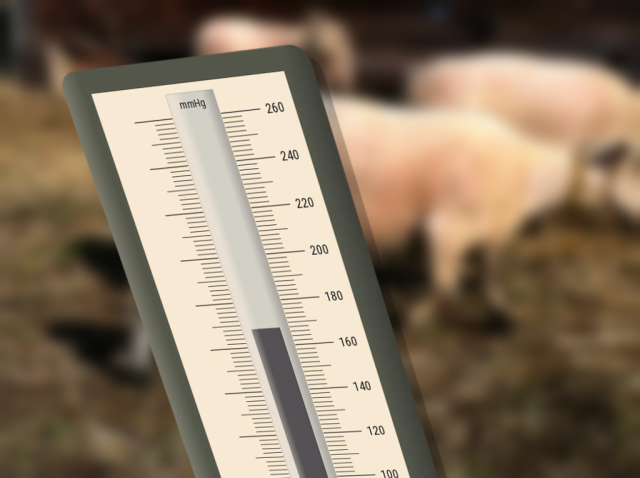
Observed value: 168 mmHg
